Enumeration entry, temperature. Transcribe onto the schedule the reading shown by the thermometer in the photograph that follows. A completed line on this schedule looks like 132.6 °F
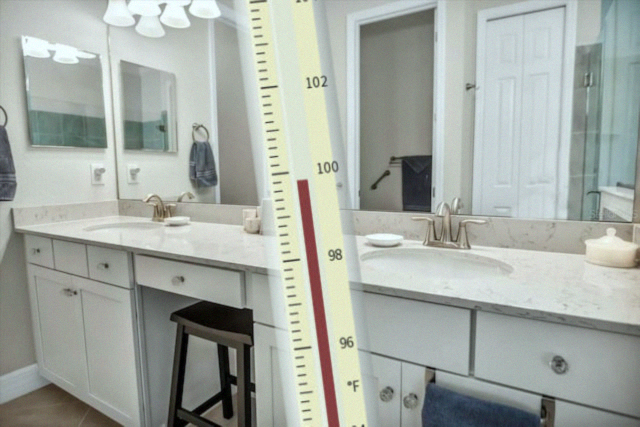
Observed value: 99.8 °F
